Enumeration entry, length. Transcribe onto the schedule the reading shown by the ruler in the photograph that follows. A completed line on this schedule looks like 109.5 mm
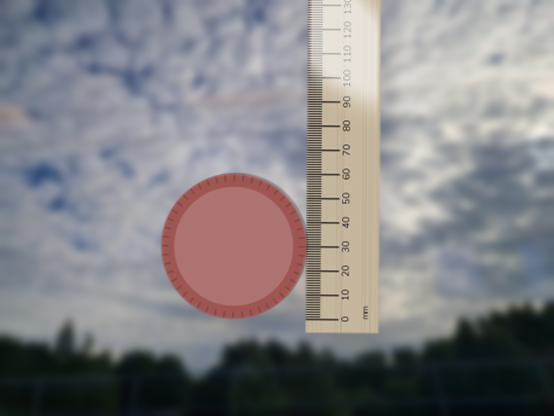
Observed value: 60 mm
